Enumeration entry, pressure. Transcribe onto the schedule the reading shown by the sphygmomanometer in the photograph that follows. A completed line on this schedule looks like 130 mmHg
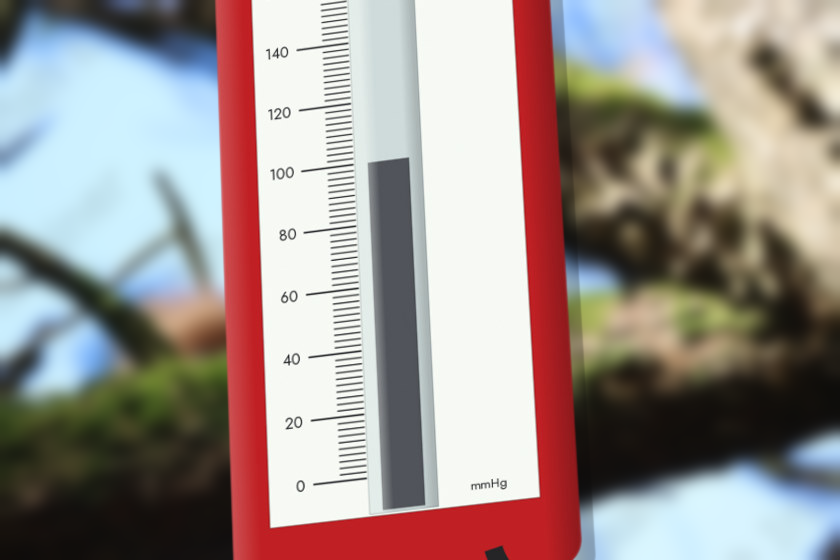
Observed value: 100 mmHg
